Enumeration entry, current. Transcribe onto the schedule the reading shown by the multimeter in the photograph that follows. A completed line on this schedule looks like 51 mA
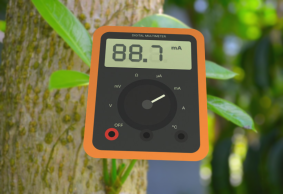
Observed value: 88.7 mA
